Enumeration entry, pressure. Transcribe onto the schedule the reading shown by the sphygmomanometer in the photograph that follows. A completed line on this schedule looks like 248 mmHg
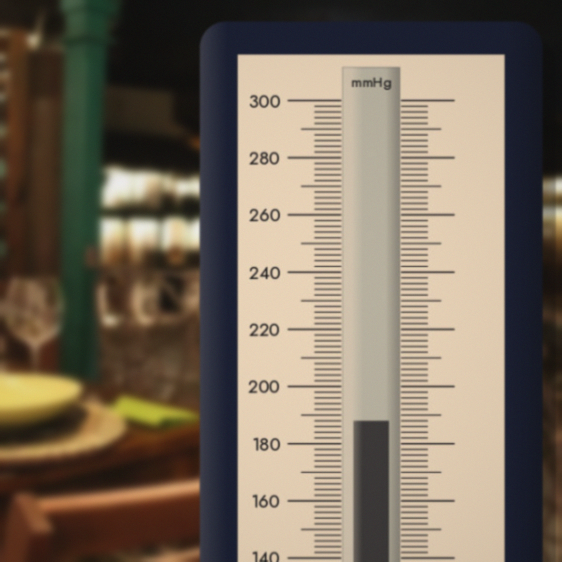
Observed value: 188 mmHg
